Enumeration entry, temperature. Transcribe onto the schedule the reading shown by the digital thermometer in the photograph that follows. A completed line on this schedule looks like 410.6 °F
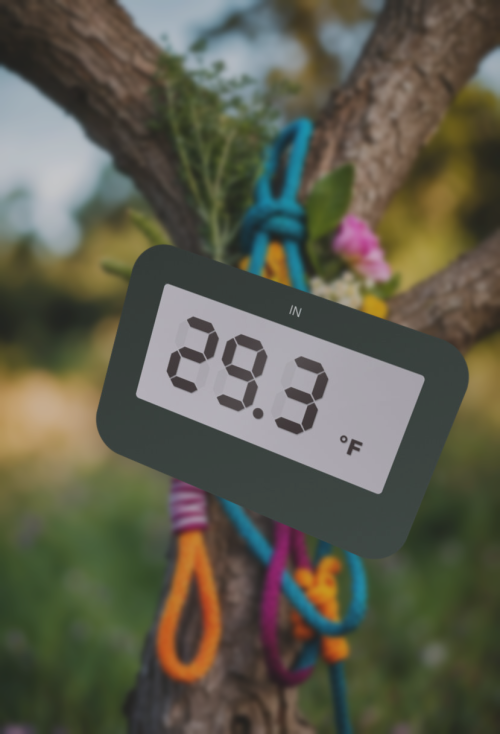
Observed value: 29.3 °F
